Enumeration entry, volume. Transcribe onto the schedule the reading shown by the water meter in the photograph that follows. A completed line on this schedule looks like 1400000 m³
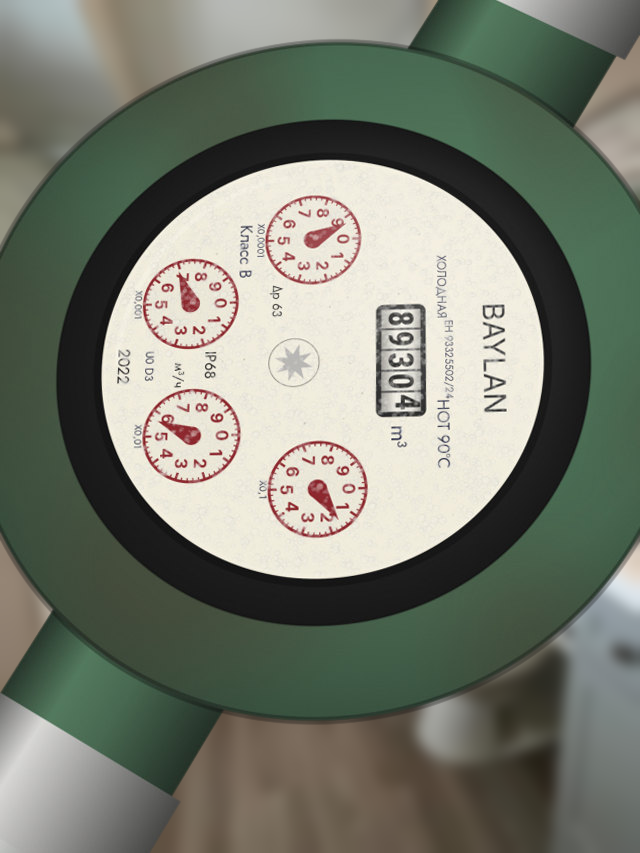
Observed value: 89304.1569 m³
